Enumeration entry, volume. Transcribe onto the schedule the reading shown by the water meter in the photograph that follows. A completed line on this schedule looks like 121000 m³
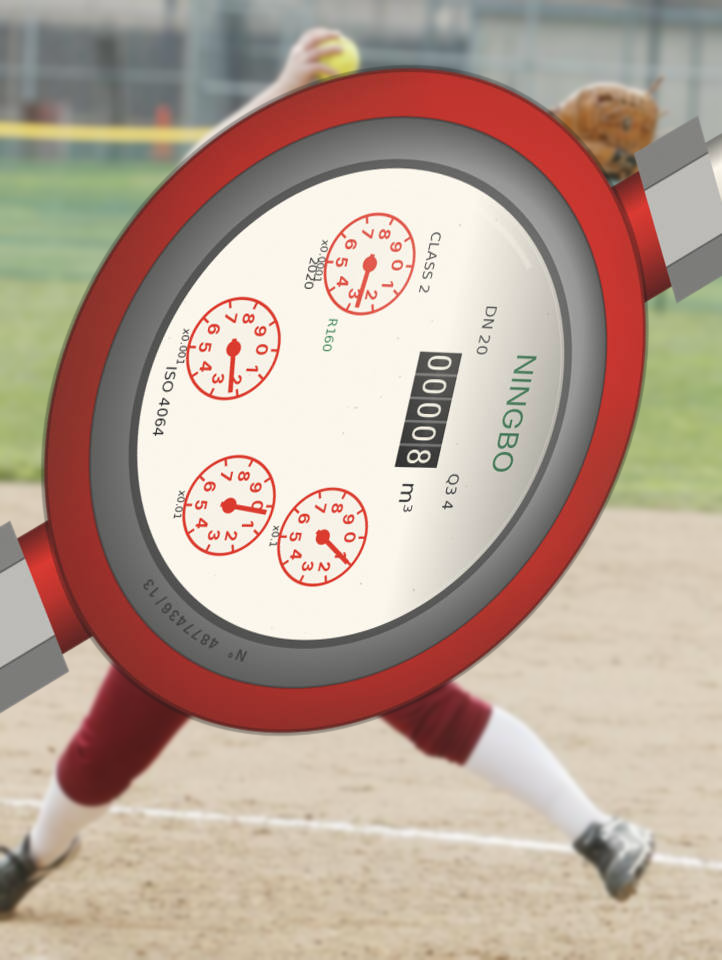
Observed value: 8.1022 m³
